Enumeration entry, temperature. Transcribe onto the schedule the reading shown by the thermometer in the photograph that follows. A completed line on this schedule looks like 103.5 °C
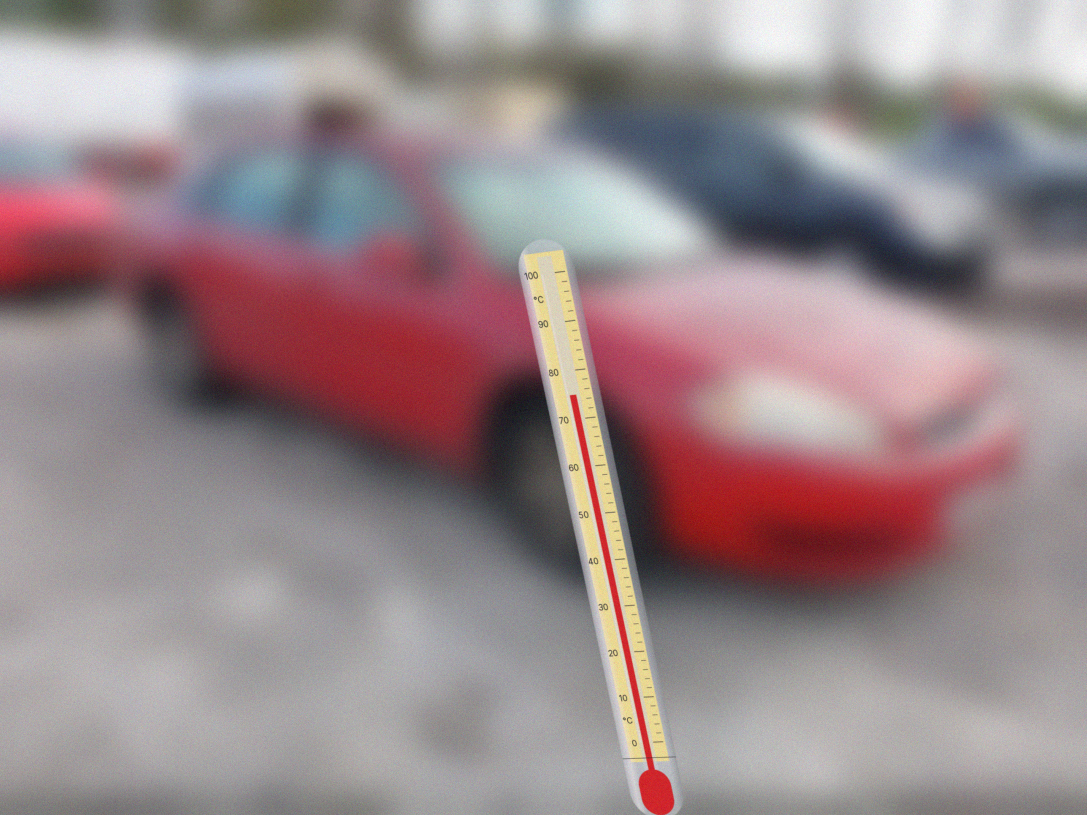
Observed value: 75 °C
